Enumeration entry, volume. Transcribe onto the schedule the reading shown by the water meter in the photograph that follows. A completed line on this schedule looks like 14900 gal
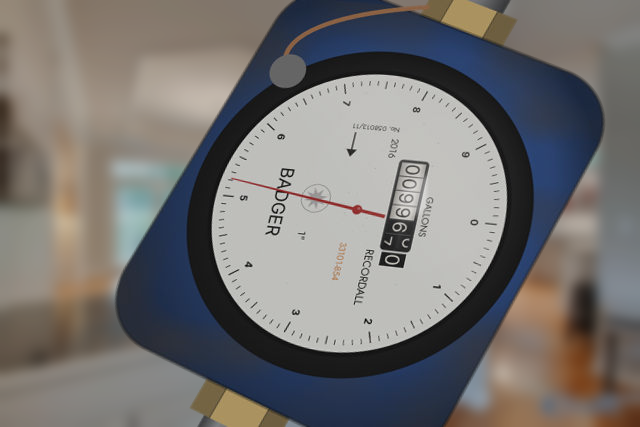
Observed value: 99665.2 gal
